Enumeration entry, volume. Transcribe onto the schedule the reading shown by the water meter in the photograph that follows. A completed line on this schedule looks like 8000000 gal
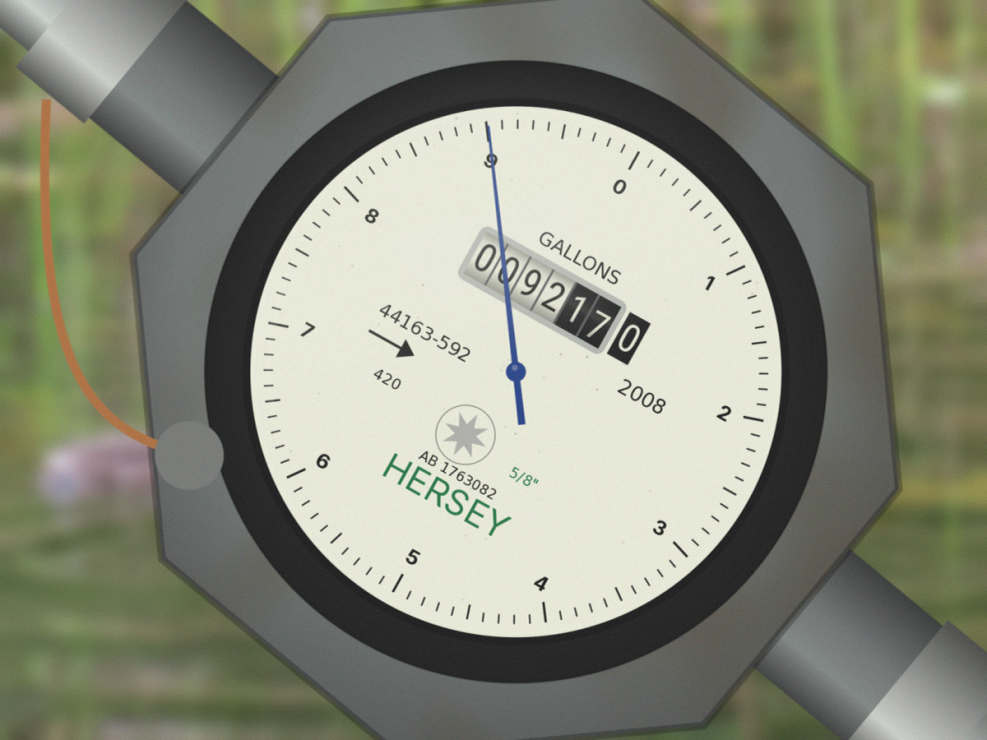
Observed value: 92169.0 gal
